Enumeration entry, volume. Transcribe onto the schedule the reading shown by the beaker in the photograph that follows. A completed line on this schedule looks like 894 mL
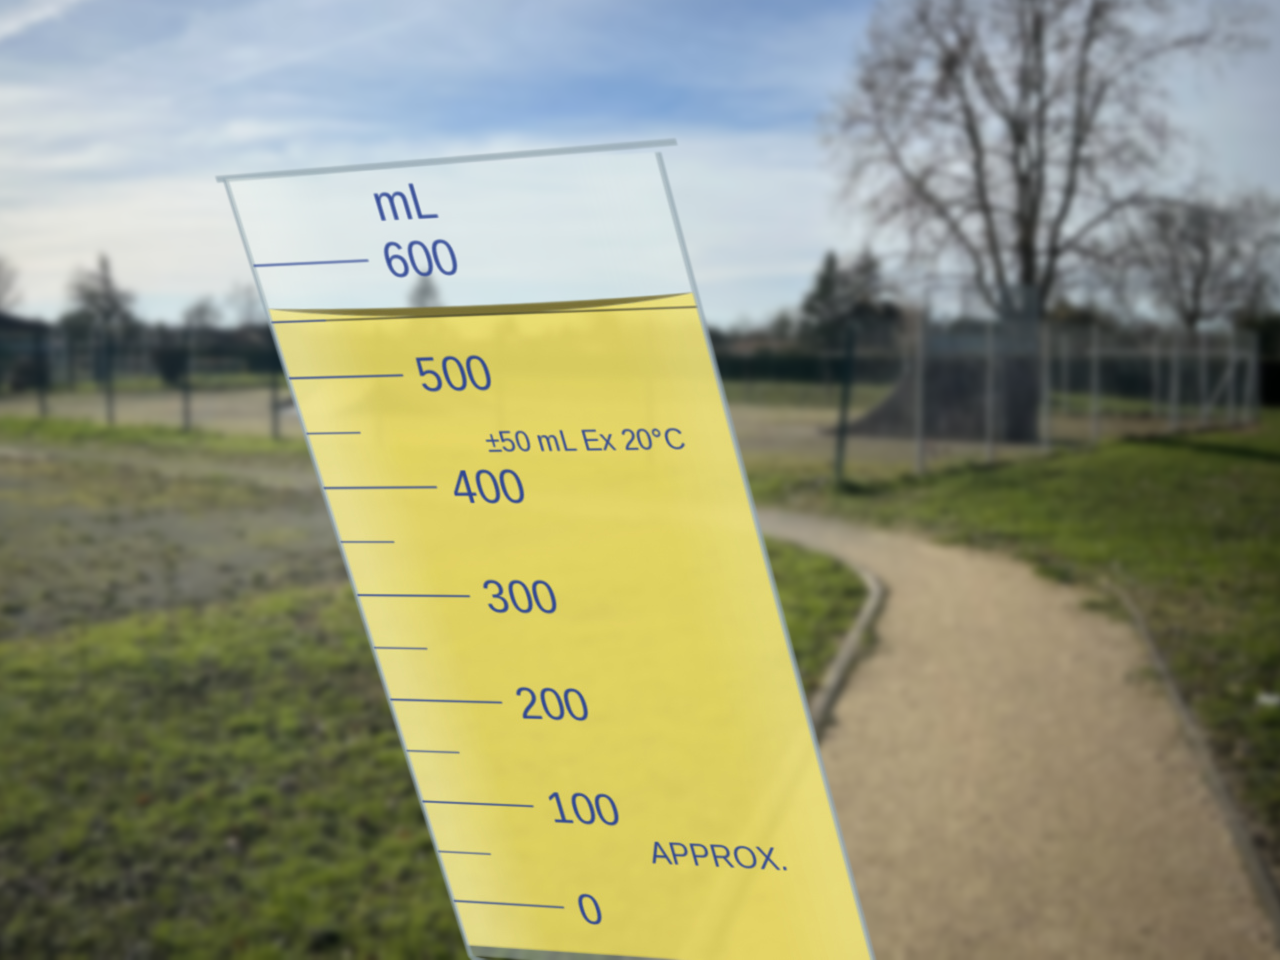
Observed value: 550 mL
